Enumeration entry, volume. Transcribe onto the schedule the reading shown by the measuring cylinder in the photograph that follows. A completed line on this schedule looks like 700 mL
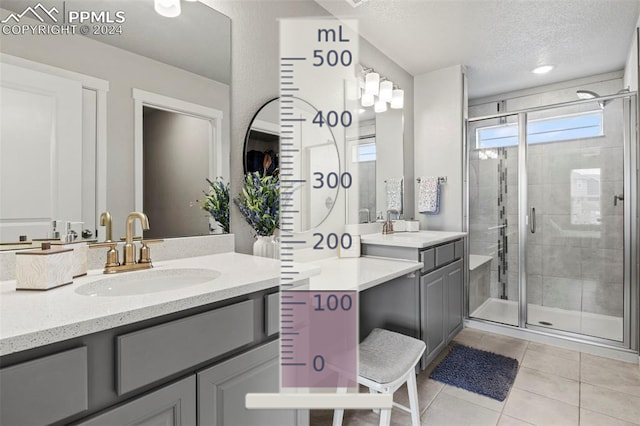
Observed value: 120 mL
